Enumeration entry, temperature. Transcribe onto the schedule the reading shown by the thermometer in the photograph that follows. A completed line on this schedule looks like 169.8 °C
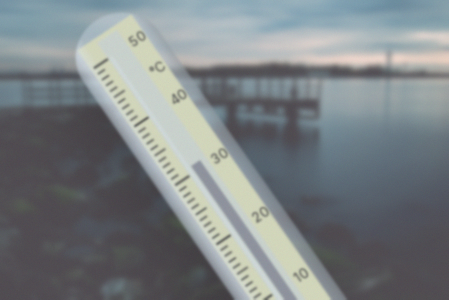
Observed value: 31 °C
